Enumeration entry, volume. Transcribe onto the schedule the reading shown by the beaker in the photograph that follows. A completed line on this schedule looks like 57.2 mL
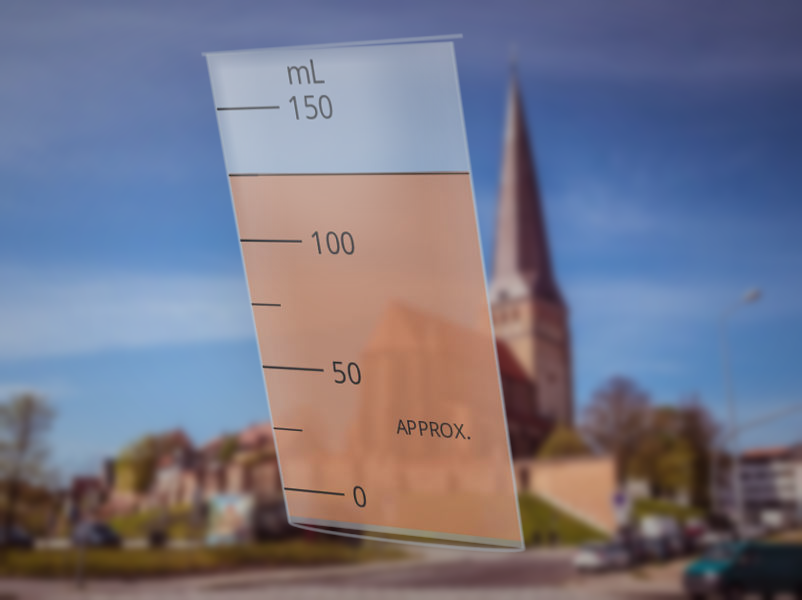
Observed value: 125 mL
